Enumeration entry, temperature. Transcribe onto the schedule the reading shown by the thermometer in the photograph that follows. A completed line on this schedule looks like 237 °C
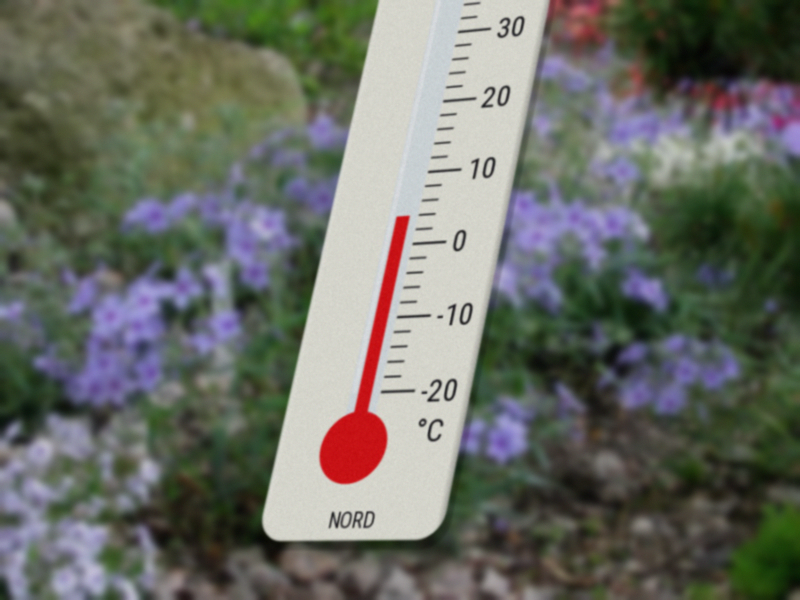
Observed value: 4 °C
